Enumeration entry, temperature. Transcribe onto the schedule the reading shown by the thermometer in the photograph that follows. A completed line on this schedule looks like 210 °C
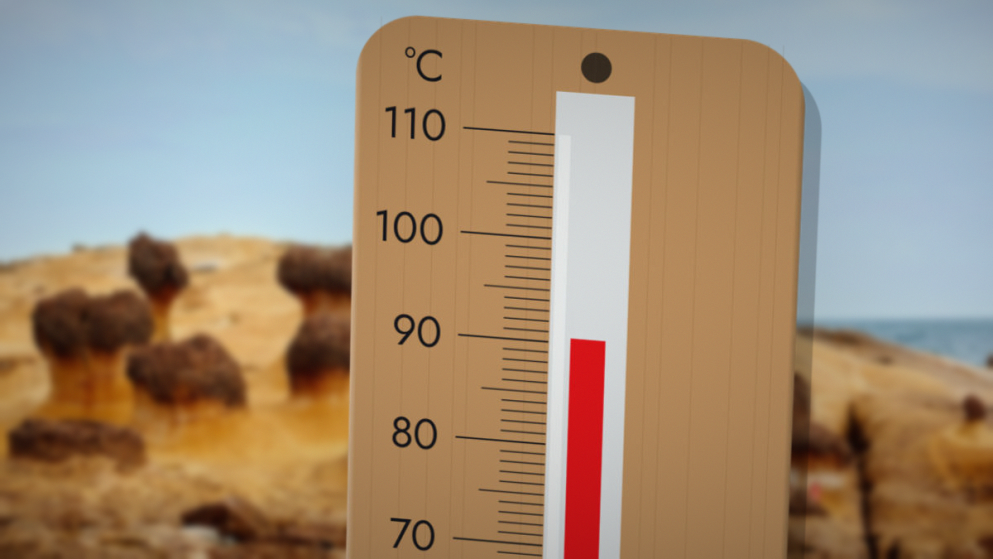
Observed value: 90.5 °C
